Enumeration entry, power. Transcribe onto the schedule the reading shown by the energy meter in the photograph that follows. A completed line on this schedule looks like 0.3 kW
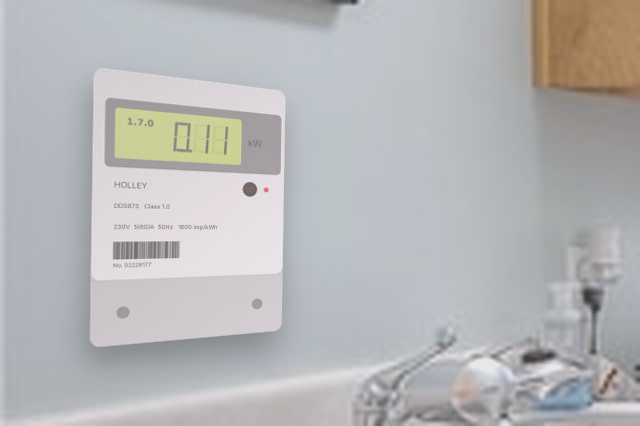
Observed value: 0.11 kW
